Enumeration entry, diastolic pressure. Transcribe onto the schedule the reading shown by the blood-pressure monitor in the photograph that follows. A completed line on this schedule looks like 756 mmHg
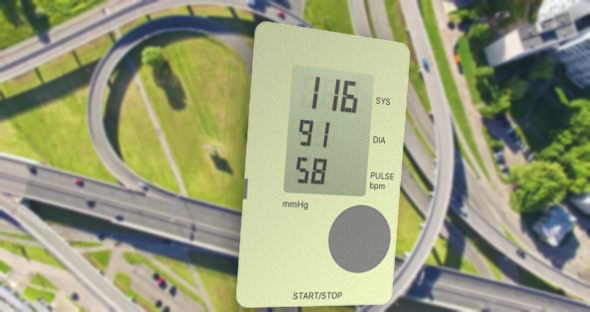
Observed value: 91 mmHg
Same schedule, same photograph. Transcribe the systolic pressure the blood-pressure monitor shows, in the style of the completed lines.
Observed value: 116 mmHg
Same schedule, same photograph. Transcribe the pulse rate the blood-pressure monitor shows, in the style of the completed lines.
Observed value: 58 bpm
